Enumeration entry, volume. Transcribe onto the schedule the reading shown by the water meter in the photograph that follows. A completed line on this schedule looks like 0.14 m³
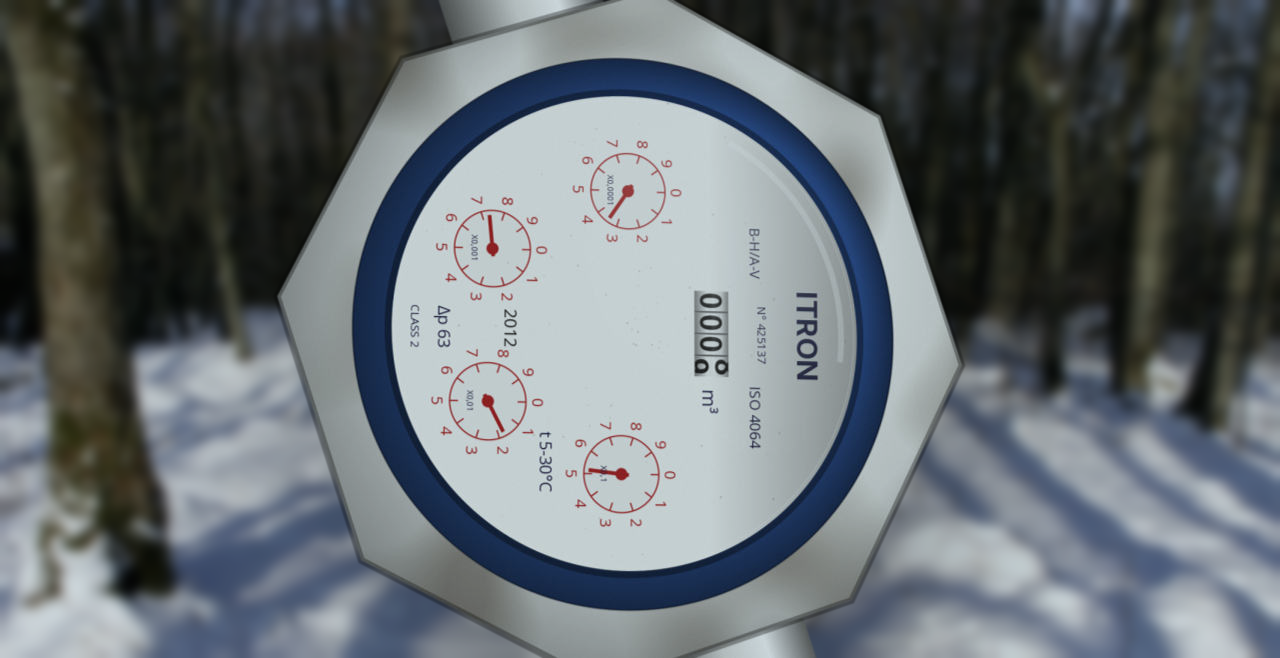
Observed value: 8.5173 m³
